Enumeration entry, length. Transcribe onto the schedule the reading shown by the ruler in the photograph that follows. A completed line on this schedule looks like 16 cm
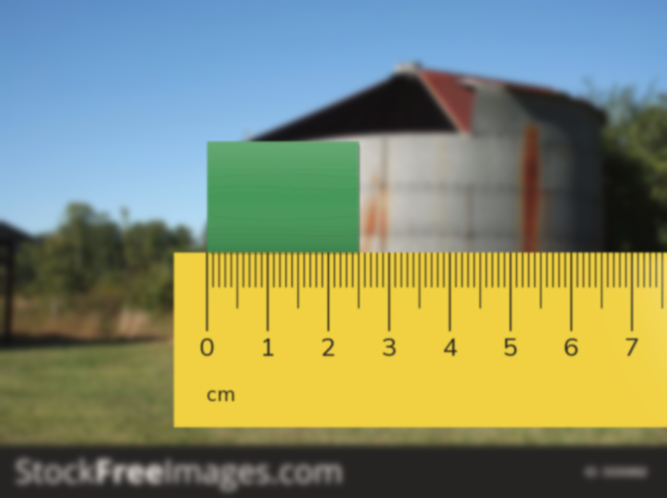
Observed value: 2.5 cm
